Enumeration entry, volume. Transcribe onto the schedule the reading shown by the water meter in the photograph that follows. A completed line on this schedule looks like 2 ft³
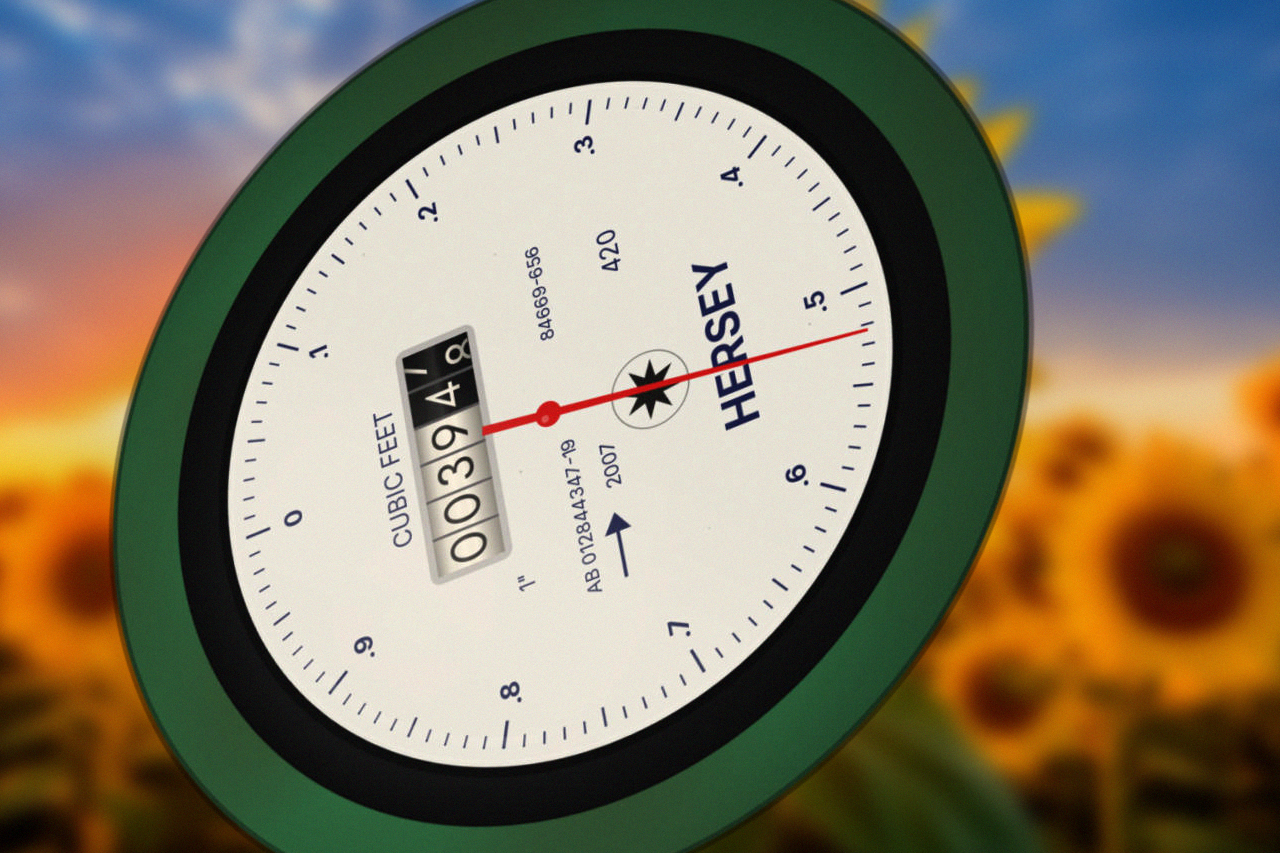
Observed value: 3947.52 ft³
